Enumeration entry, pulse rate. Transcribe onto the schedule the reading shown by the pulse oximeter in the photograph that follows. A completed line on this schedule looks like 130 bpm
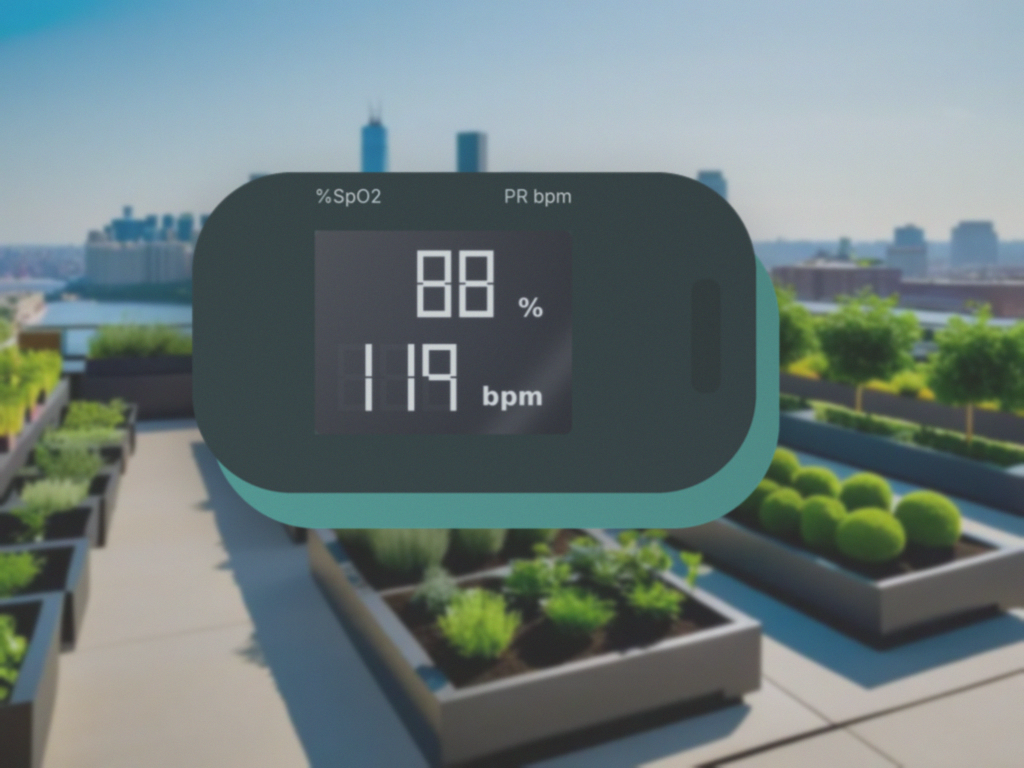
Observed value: 119 bpm
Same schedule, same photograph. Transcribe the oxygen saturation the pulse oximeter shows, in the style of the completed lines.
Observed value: 88 %
